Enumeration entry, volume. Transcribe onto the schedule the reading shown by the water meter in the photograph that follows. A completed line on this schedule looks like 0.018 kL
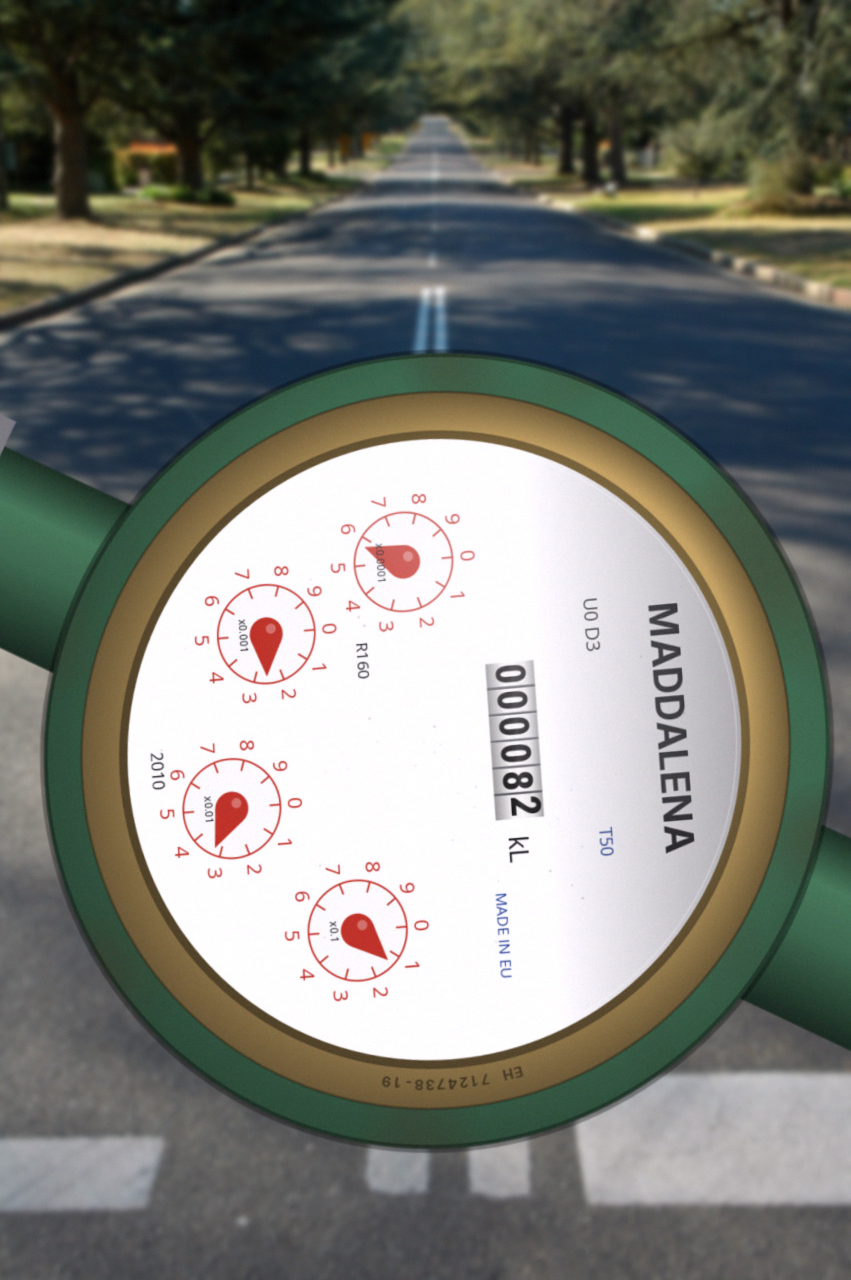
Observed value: 82.1325 kL
